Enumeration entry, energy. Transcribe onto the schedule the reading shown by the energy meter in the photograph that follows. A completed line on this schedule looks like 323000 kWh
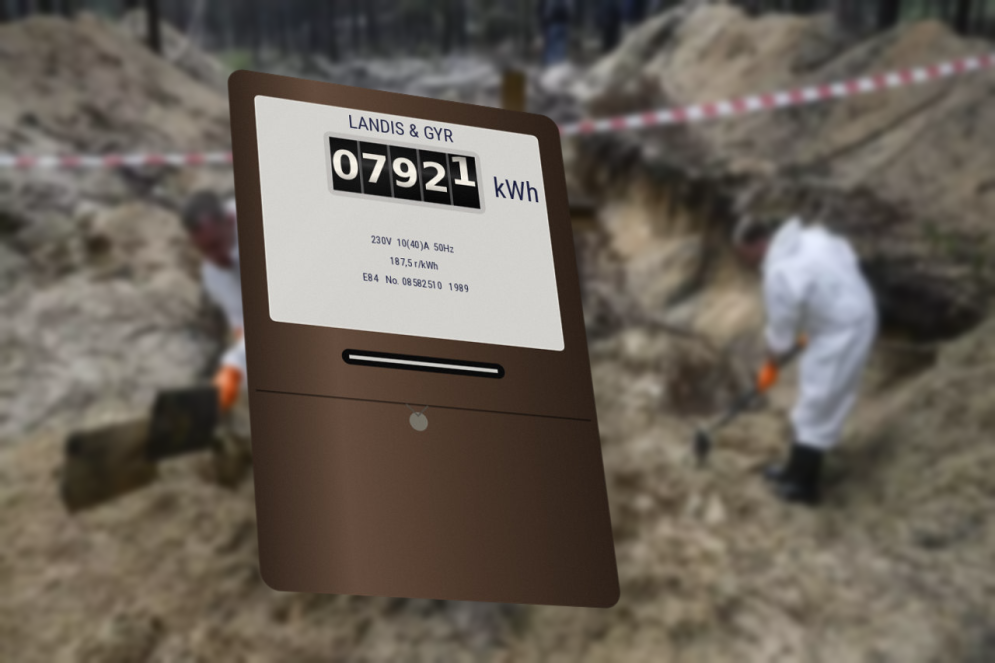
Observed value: 7921 kWh
